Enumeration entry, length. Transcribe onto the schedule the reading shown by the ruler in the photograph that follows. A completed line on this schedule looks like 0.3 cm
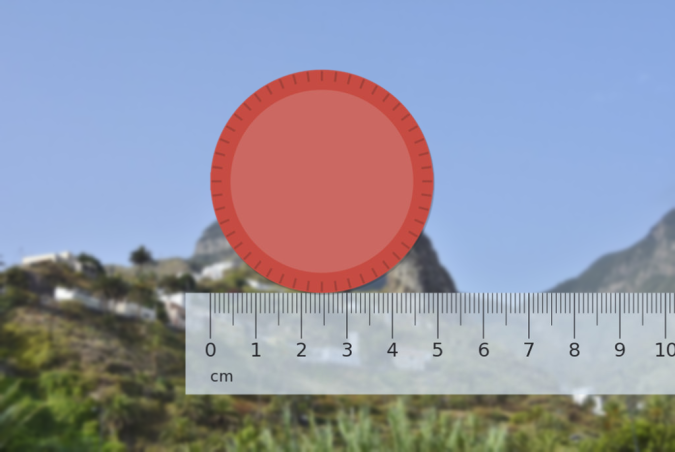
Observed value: 4.9 cm
